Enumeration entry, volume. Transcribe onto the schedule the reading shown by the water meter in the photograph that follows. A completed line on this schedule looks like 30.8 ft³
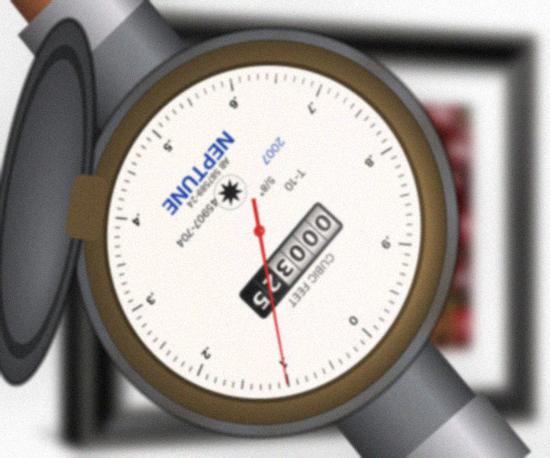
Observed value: 325.10 ft³
